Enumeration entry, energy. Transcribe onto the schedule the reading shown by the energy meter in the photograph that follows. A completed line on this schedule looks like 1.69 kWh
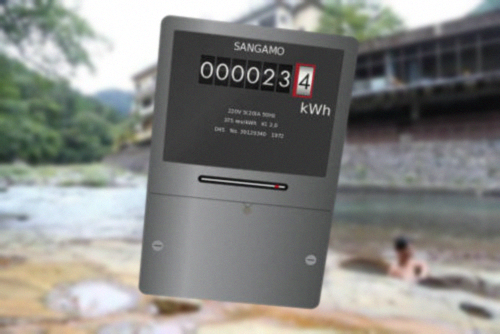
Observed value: 23.4 kWh
